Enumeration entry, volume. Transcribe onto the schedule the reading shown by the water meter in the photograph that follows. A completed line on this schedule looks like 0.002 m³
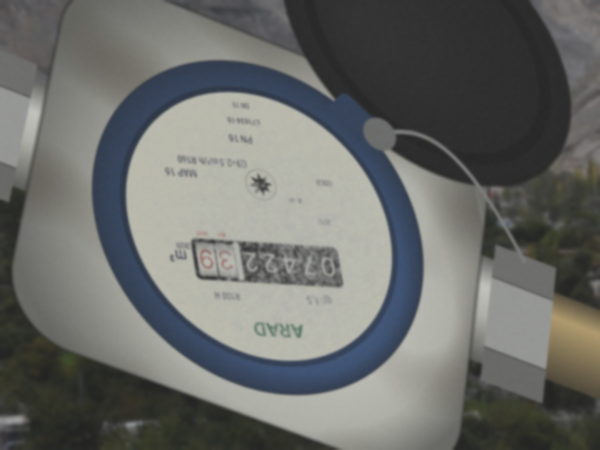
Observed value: 7422.39 m³
